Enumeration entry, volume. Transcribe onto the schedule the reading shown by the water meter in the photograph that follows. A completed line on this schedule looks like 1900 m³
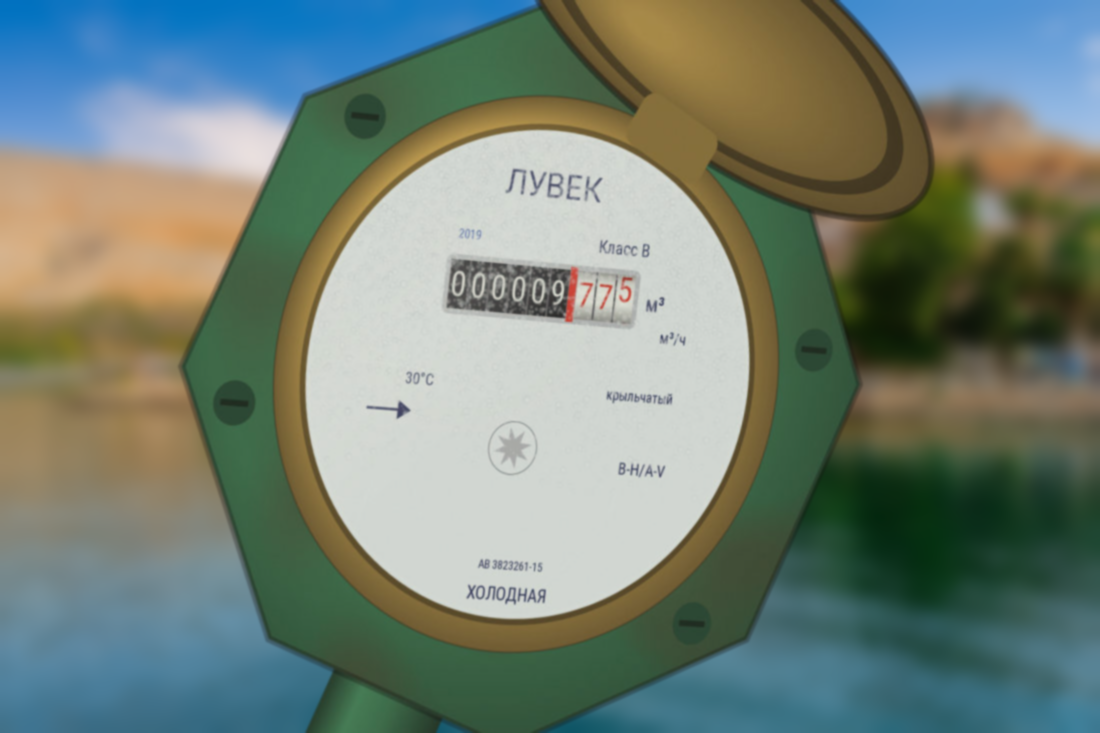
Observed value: 9.775 m³
